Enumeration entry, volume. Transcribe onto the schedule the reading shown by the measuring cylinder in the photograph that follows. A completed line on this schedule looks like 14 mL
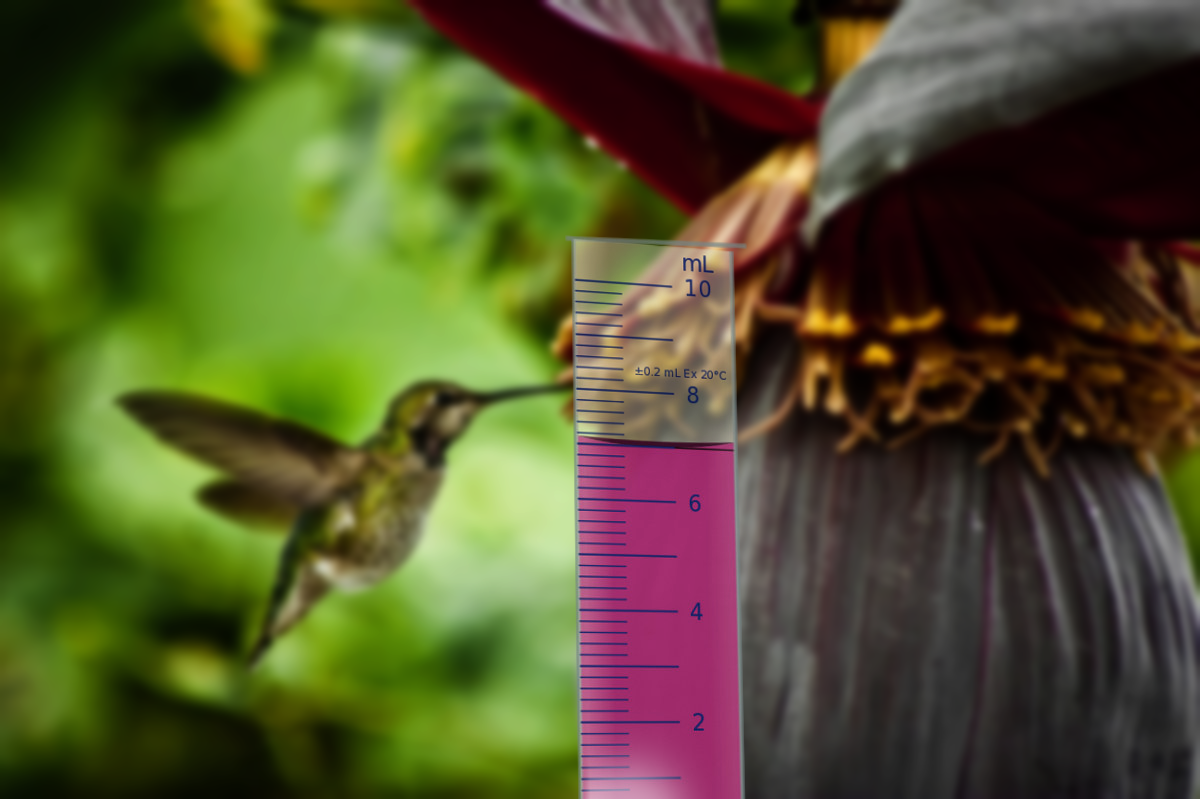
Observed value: 7 mL
